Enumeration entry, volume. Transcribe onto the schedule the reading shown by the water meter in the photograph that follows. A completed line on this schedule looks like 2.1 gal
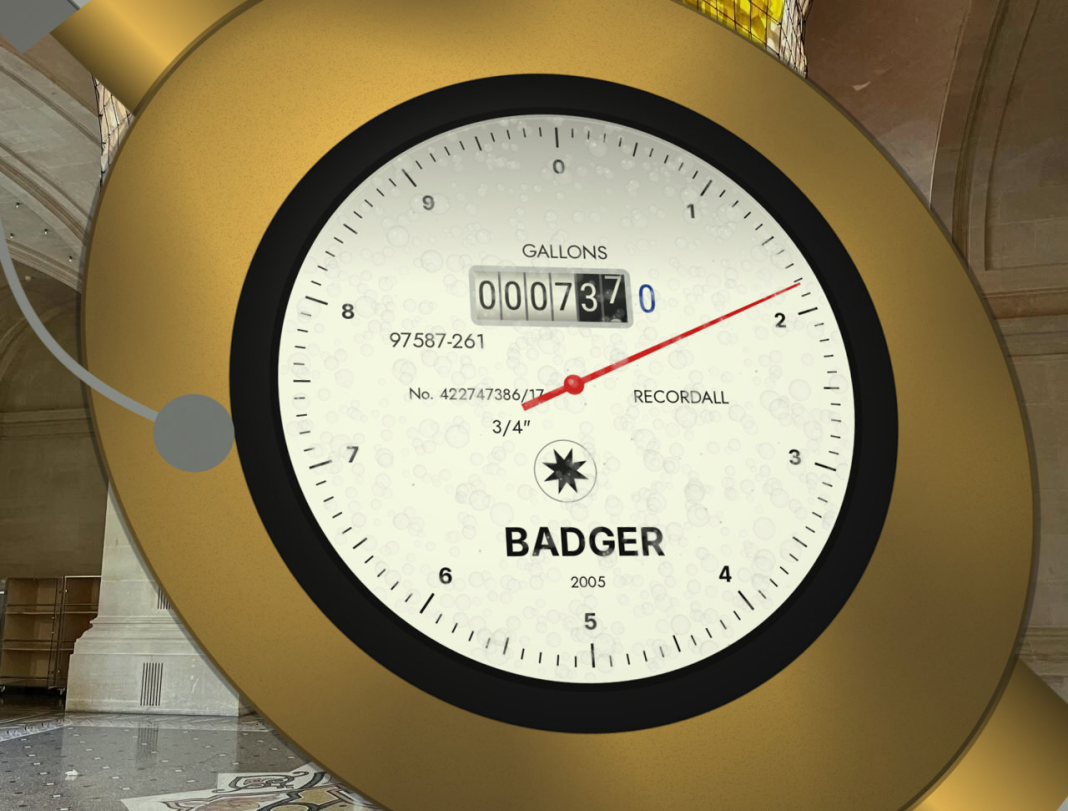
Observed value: 7371.8 gal
